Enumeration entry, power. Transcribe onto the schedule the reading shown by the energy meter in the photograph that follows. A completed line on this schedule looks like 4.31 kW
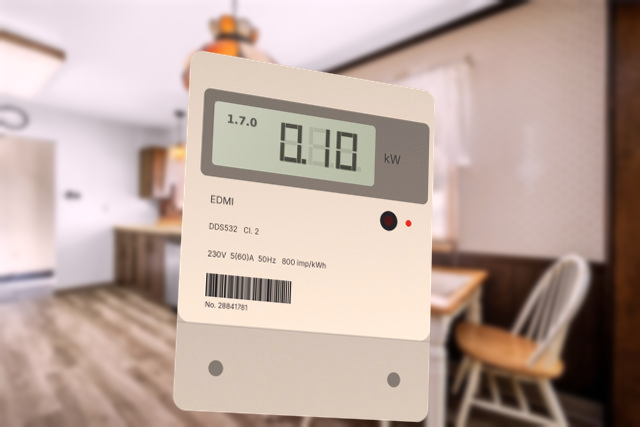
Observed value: 0.10 kW
